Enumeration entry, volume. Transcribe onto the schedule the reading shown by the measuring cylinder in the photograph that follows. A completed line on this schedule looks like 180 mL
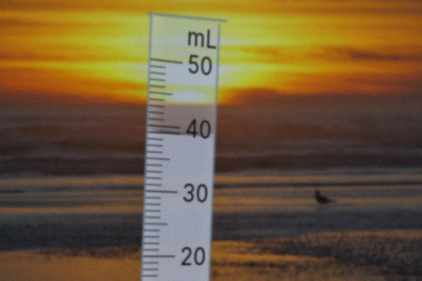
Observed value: 39 mL
